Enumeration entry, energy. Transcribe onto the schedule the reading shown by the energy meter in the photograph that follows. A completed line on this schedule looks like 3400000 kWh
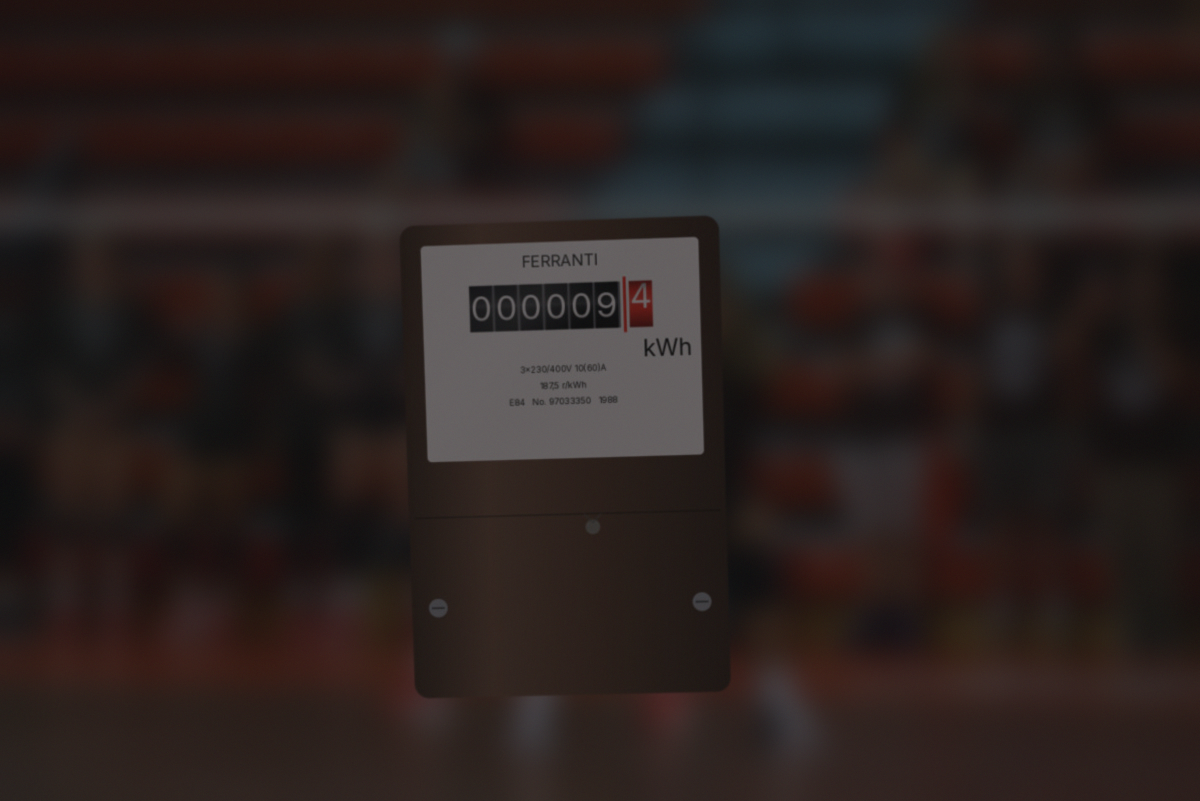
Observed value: 9.4 kWh
